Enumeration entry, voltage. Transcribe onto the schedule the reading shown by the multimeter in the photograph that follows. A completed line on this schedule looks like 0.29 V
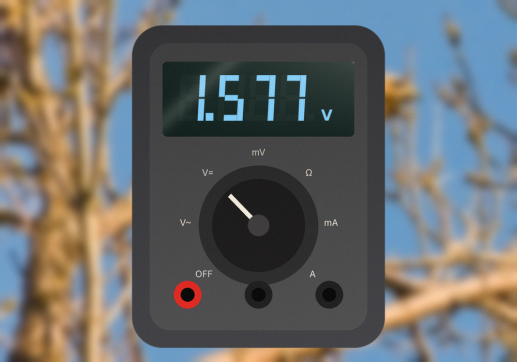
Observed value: 1.577 V
